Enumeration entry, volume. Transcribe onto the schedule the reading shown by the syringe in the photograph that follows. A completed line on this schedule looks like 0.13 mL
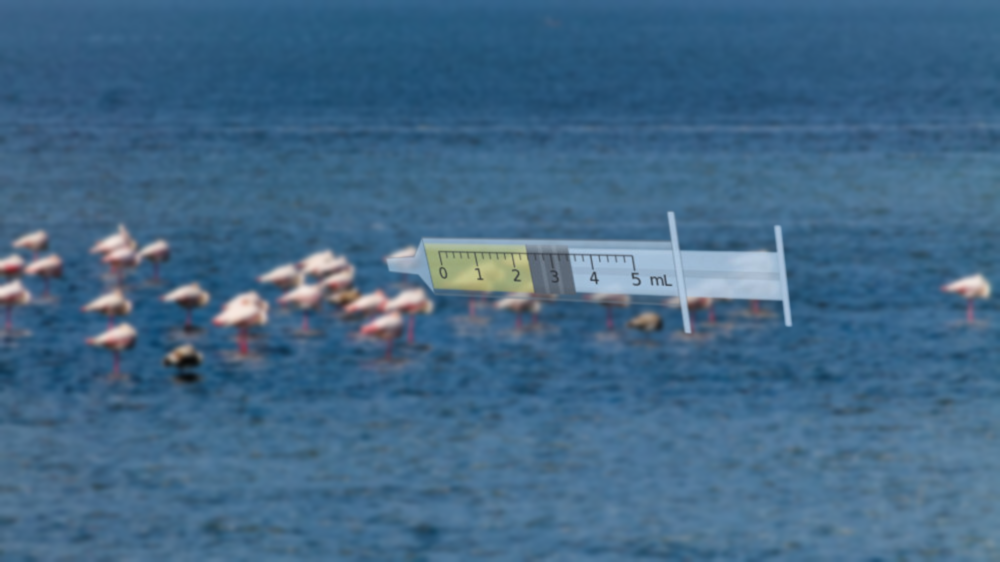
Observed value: 2.4 mL
